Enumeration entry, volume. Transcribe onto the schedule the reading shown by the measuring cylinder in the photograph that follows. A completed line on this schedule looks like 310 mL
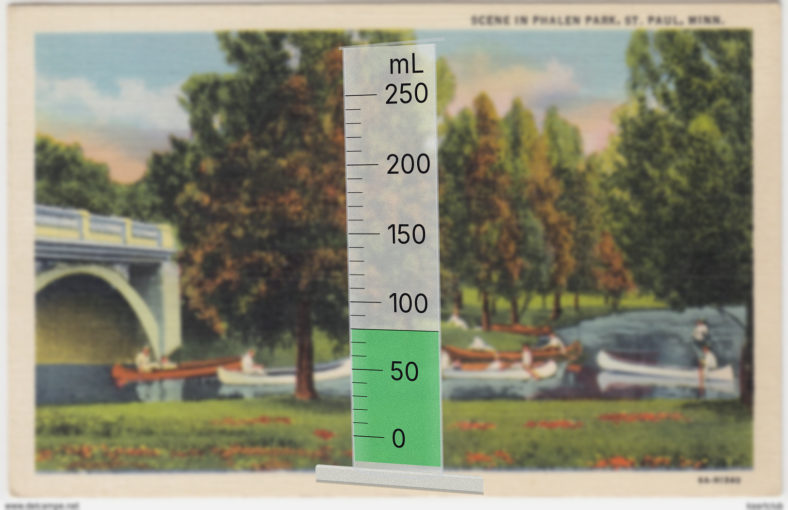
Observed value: 80 mL
